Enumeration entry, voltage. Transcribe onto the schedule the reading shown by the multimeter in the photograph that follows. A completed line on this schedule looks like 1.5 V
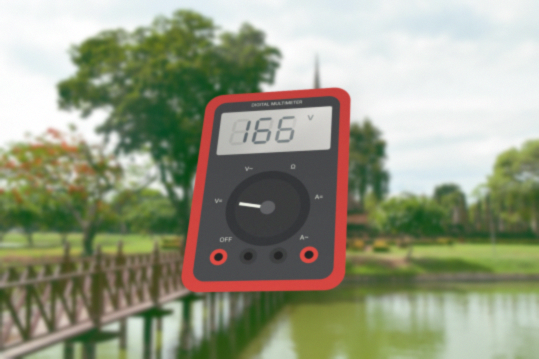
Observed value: 166 V
